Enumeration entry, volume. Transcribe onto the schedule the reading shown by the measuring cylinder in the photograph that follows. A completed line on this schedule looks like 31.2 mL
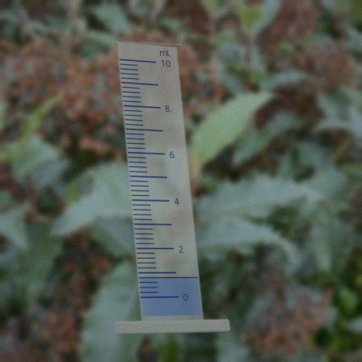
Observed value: 0.8 mL
